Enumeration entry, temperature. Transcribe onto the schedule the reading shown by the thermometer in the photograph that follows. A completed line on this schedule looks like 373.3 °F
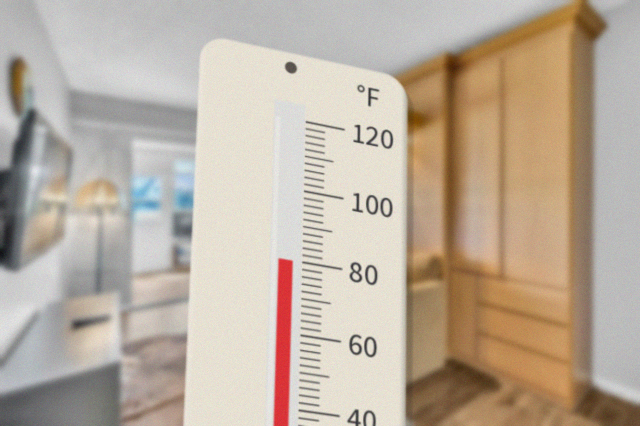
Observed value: 80 °F
